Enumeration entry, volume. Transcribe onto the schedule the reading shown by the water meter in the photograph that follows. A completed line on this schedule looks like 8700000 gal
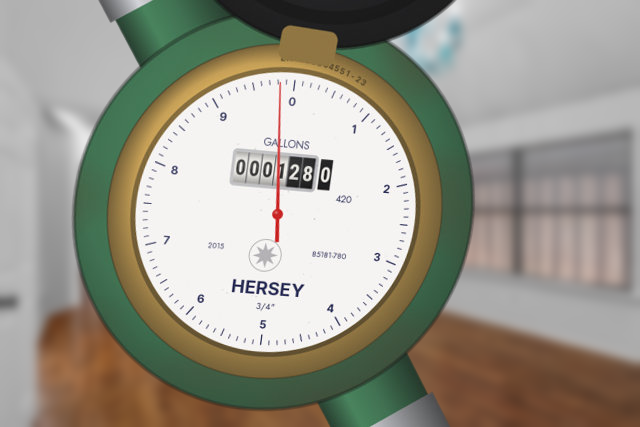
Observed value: 1279.8 gal
